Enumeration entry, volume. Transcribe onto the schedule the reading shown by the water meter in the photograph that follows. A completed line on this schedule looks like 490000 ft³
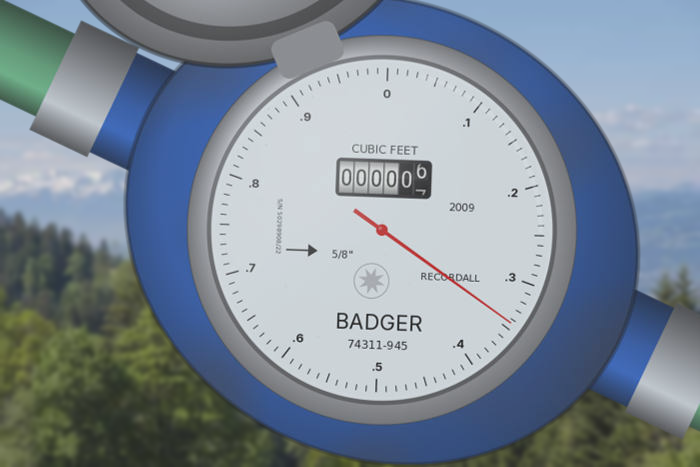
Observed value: 6.34 ft³
